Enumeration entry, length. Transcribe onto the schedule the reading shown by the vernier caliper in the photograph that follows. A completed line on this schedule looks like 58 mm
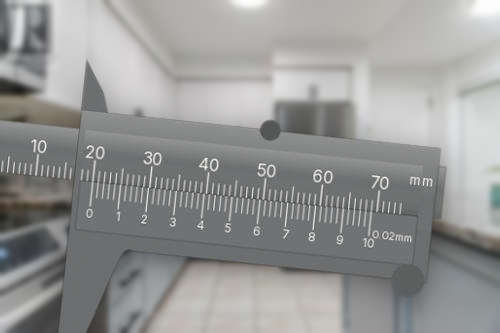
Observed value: 20.0 mm
